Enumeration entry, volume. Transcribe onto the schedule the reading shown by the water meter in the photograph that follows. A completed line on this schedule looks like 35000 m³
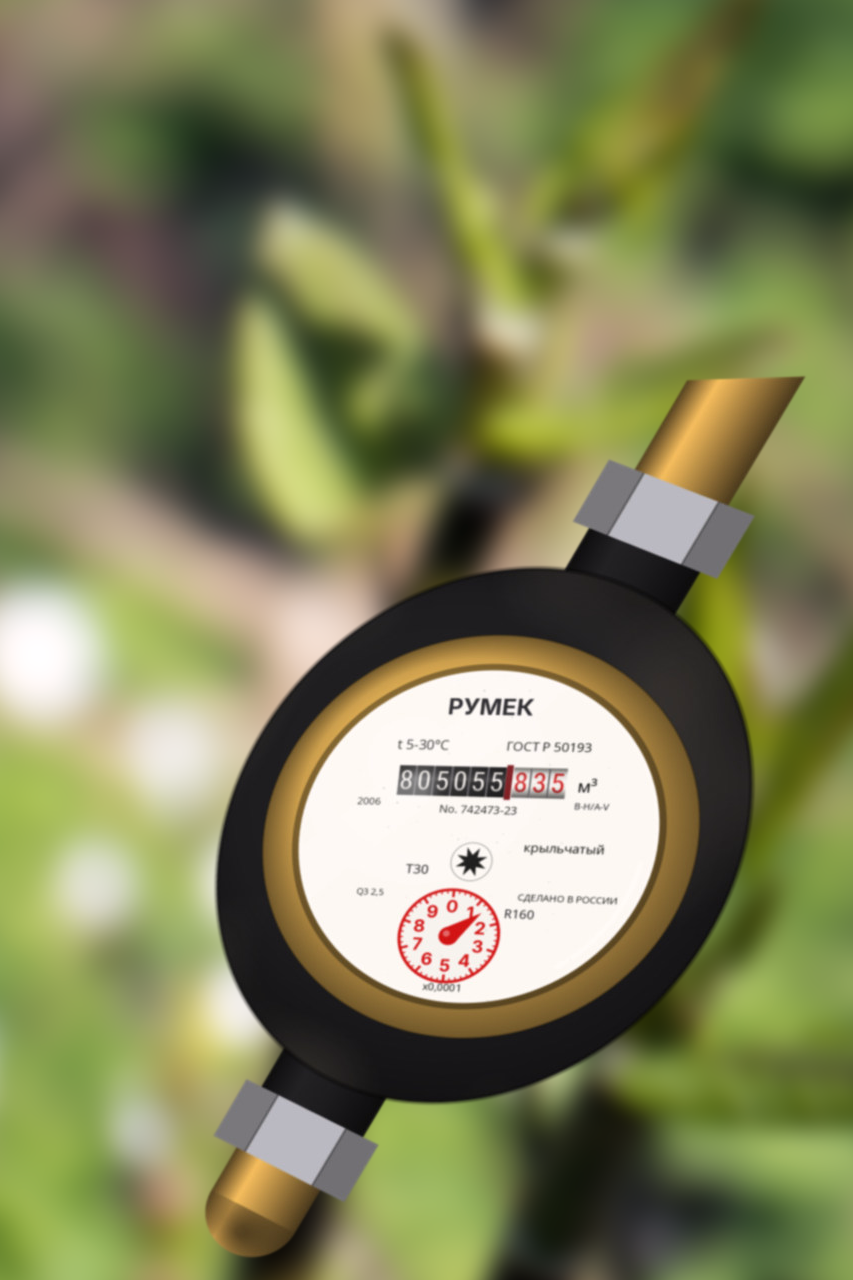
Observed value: 805055.8351 m³
